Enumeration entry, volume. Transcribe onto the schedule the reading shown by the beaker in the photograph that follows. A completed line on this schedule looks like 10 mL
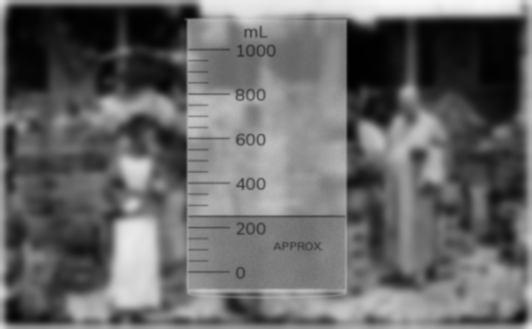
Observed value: 250 mL
